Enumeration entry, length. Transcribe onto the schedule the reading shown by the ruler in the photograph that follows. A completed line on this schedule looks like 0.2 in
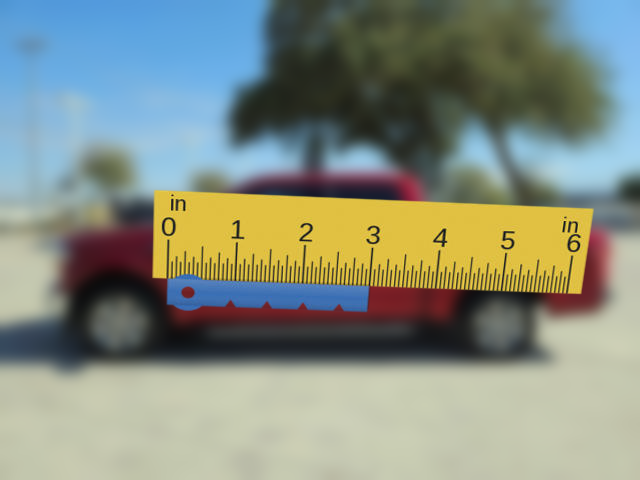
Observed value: 3 in
